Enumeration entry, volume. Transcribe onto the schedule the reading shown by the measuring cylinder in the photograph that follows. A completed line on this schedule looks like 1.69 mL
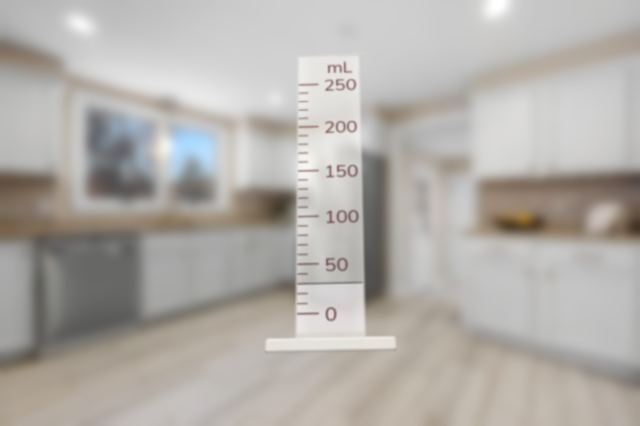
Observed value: 30 mL
